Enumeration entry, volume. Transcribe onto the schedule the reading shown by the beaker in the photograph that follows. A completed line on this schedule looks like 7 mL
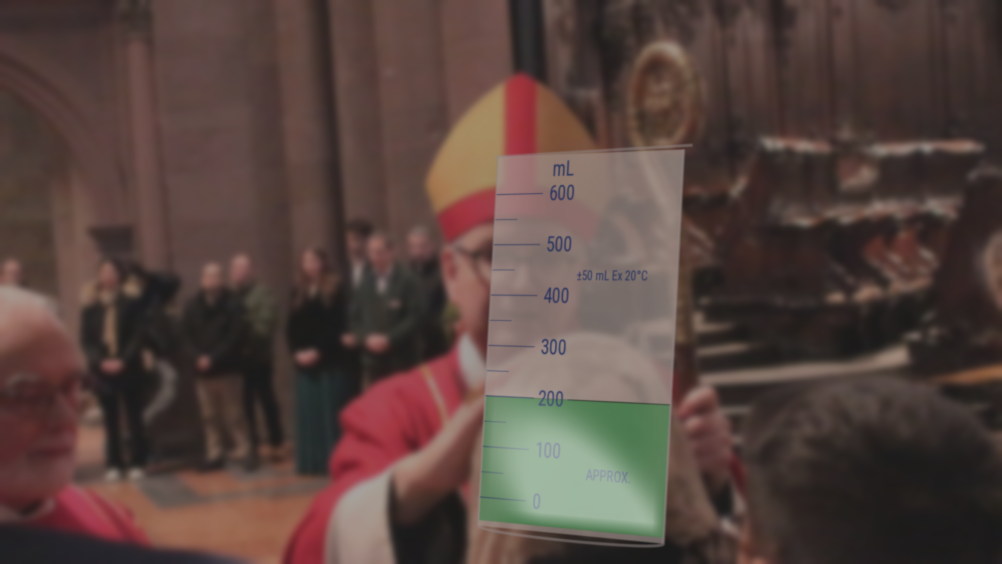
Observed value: 200 mL
